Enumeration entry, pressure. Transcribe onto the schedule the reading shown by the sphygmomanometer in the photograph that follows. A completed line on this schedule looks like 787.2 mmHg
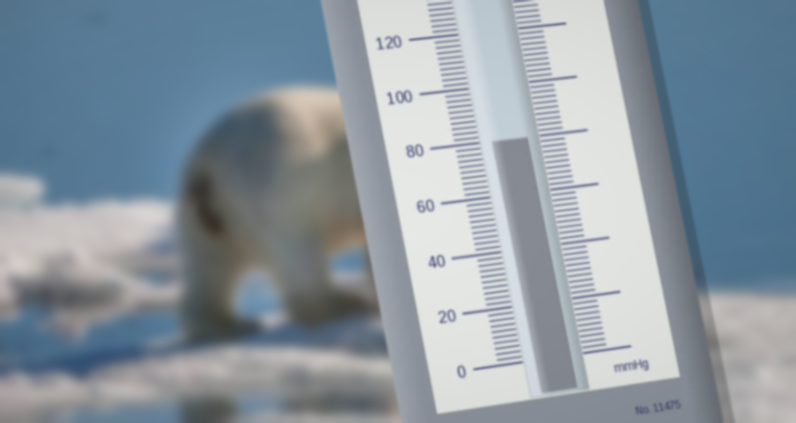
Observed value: 80 mmHg
